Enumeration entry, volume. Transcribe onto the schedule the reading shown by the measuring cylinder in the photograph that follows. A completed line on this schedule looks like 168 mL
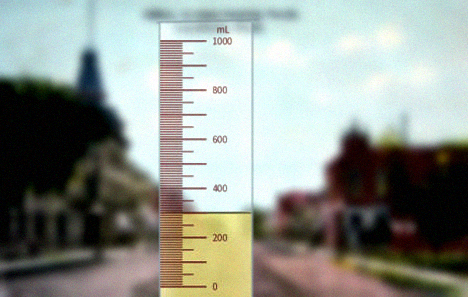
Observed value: 300 mL
